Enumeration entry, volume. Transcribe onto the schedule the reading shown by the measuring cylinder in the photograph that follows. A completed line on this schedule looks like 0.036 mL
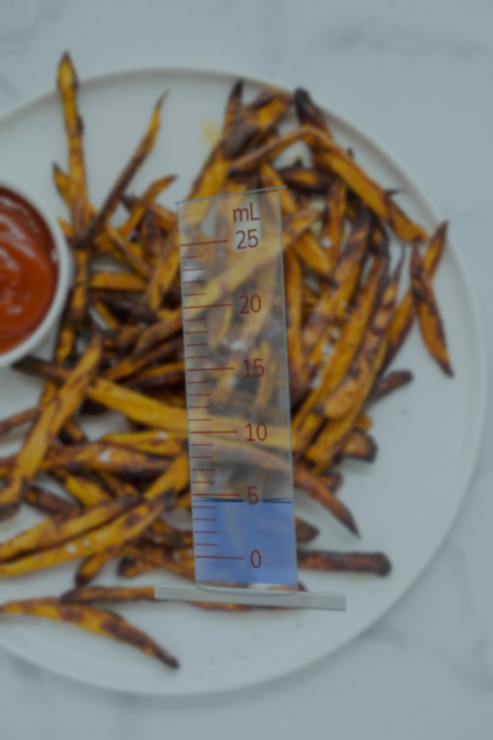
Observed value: 4.5 mL
